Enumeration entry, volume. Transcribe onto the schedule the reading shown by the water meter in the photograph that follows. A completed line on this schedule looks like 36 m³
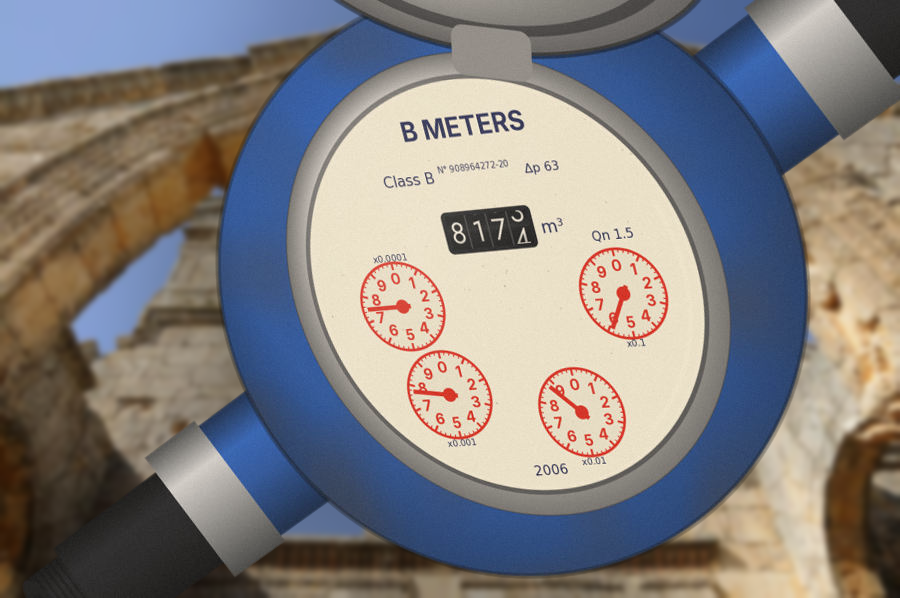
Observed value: 8173.5877 m³
